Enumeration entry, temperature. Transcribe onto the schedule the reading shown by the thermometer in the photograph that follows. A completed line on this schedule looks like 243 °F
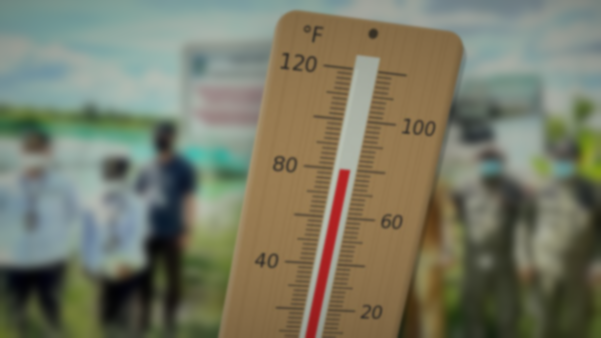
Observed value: 80 °F
